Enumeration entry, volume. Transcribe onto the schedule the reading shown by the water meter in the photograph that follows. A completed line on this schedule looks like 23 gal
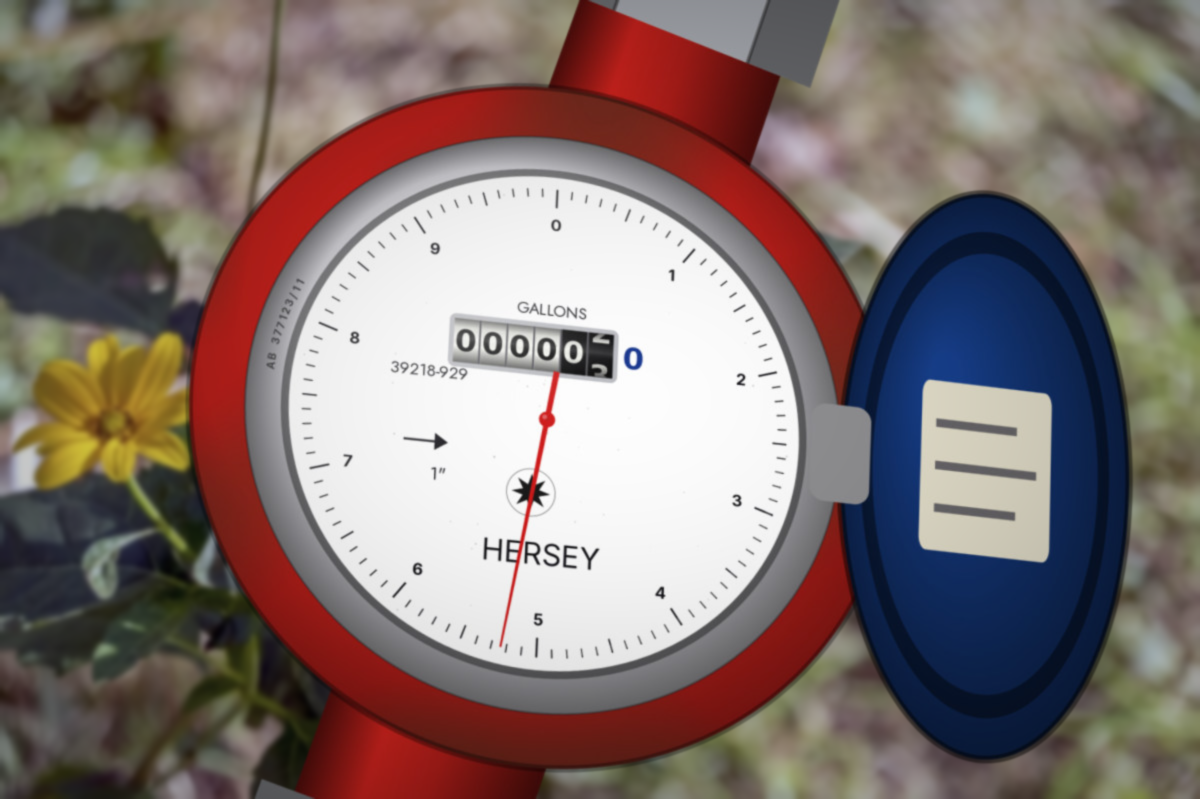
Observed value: 25.2 gal
